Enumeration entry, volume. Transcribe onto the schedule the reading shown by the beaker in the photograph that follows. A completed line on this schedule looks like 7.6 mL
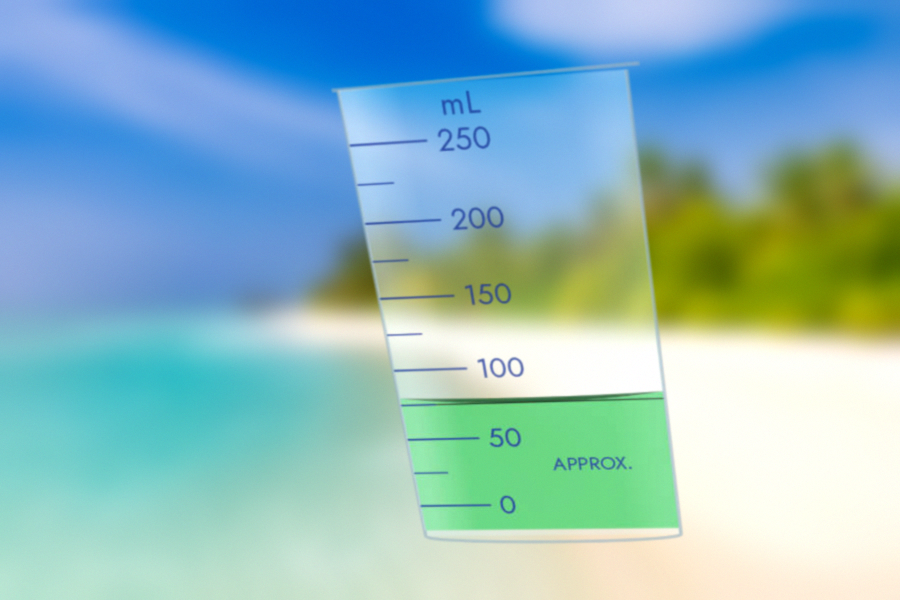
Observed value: 75 mL
